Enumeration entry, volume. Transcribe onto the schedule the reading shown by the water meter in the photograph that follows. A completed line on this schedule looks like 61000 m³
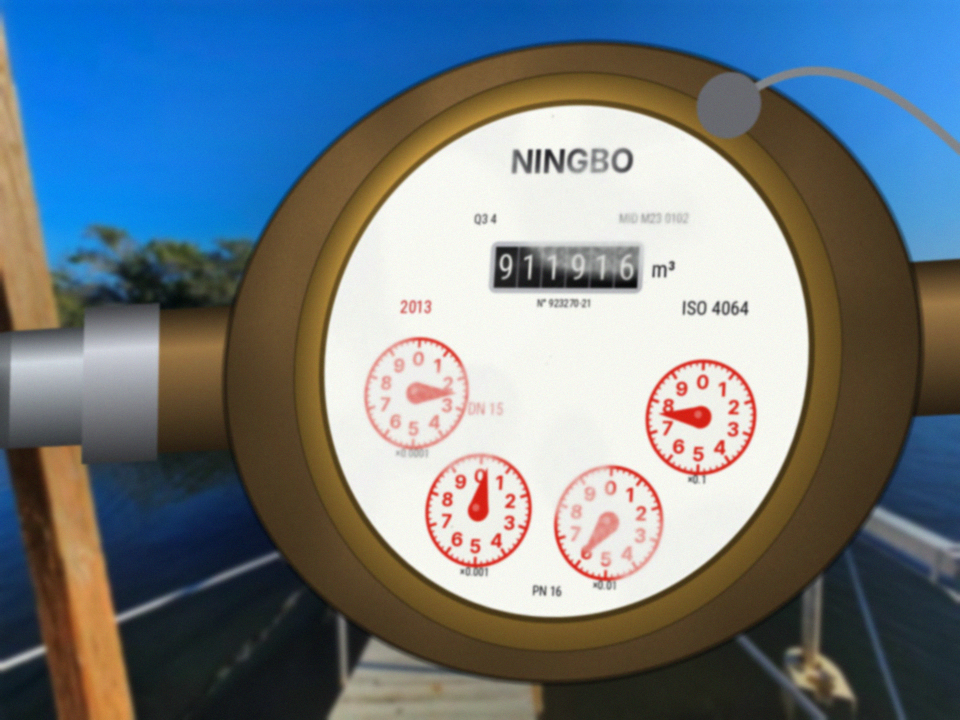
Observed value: 911916.7602 m³
